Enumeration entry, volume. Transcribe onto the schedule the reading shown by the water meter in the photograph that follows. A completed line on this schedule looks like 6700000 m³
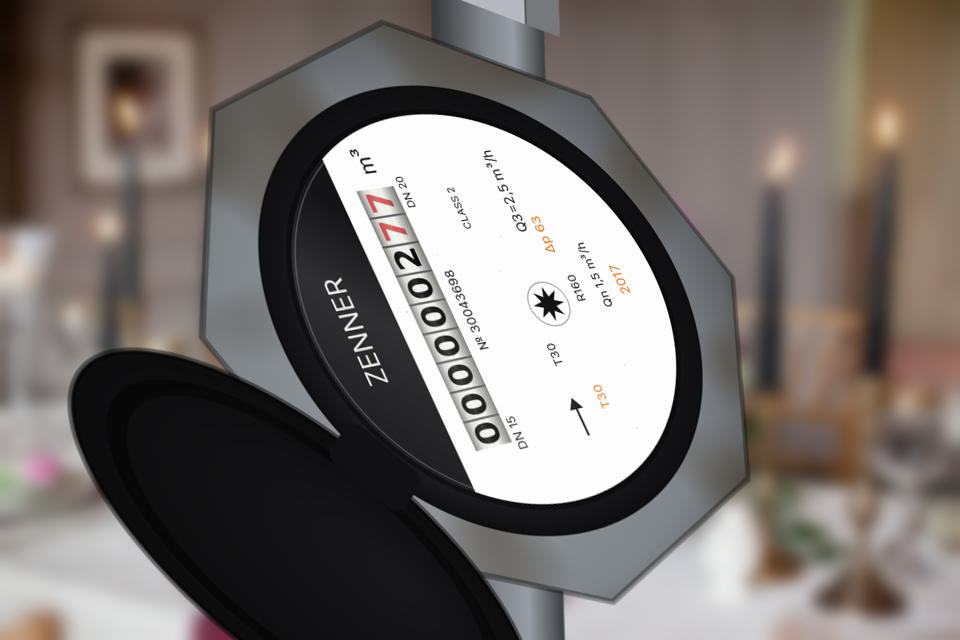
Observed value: 2.77 m³
